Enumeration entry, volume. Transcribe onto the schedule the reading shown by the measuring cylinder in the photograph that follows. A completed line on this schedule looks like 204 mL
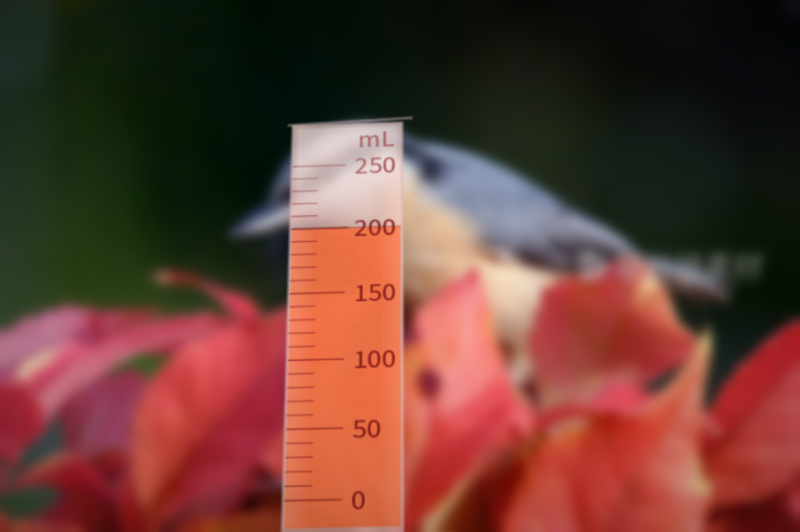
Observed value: 200 mL
